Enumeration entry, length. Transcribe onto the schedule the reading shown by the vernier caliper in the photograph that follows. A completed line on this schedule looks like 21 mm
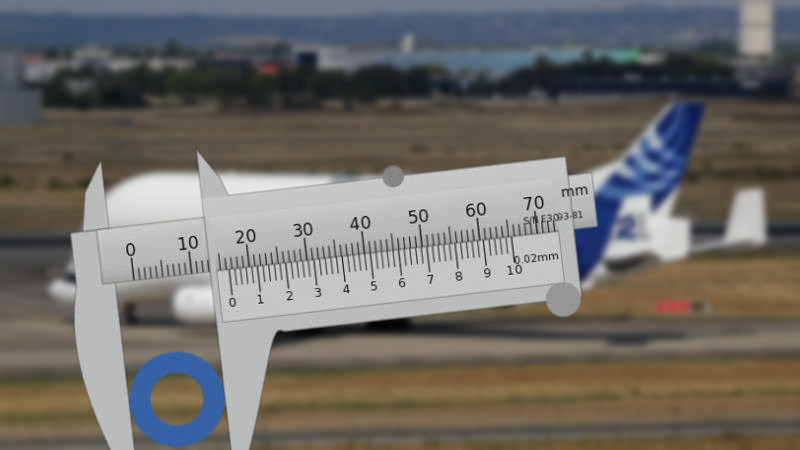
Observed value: 16.5 mm
